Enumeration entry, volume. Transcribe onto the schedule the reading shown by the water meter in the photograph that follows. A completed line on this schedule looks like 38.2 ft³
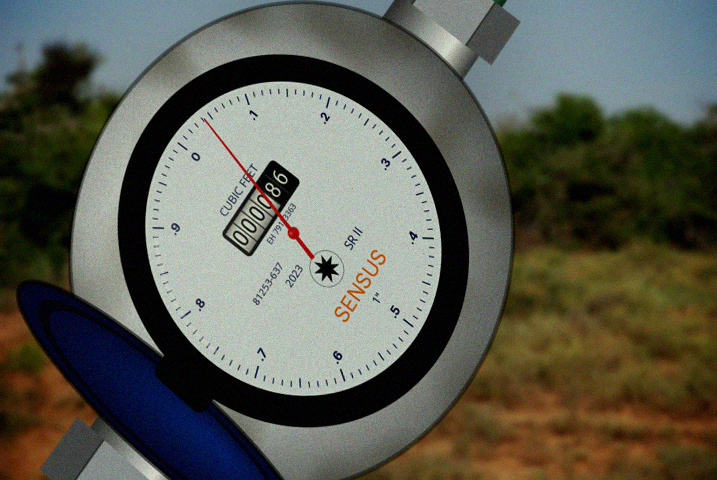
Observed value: 86.04 ft³
